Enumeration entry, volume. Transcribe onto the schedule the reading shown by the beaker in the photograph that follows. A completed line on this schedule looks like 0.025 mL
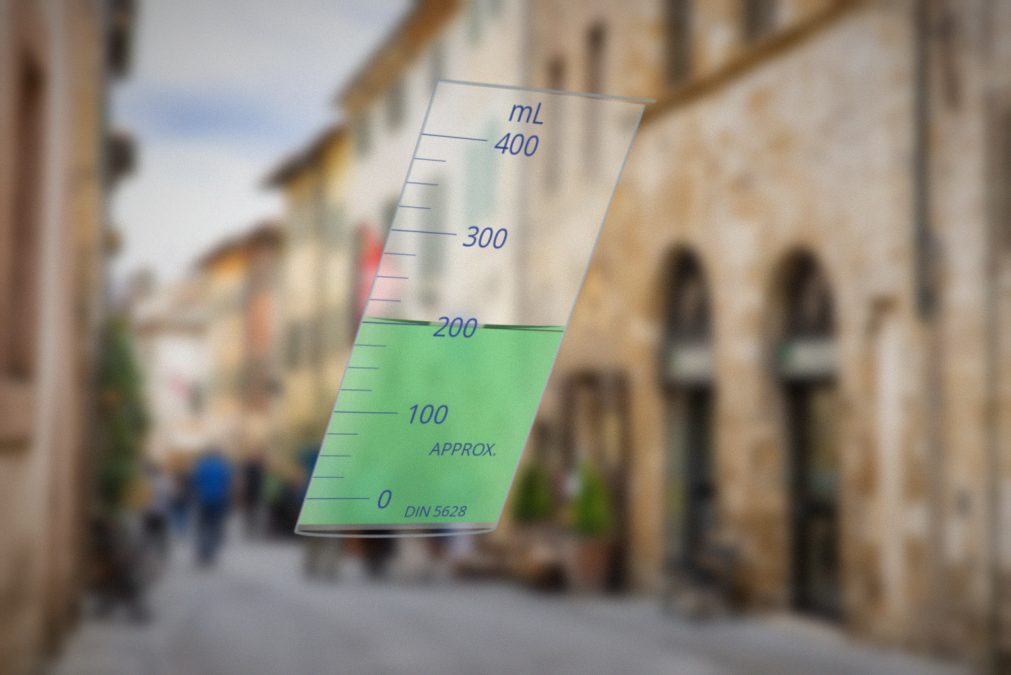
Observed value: 200 mL
